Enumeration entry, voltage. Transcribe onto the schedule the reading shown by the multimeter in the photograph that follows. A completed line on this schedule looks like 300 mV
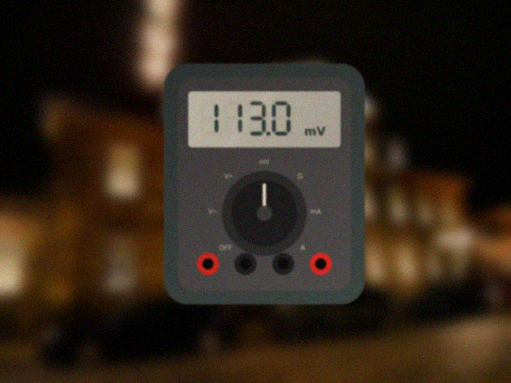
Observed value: 113.0 mV
